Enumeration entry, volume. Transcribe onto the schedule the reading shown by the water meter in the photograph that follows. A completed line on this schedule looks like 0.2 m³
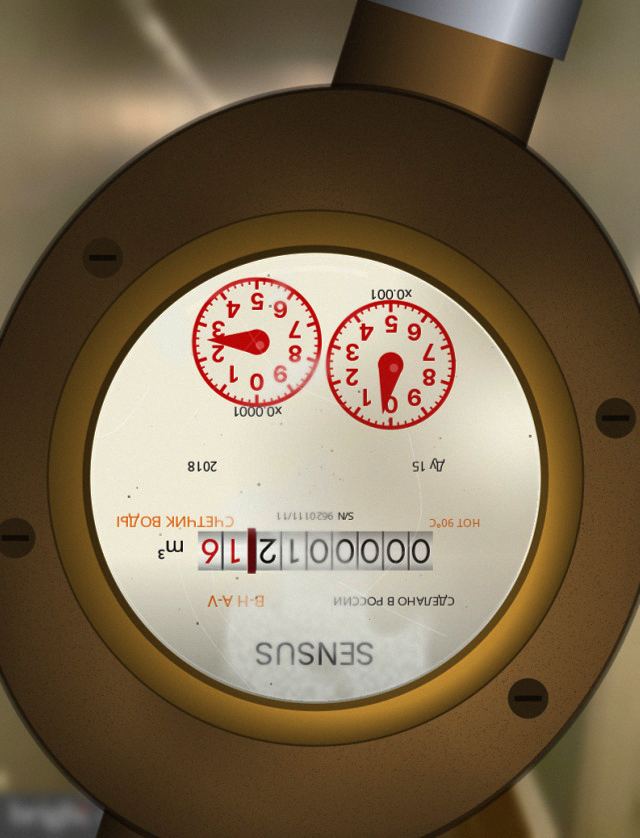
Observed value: 12.1602 m³
